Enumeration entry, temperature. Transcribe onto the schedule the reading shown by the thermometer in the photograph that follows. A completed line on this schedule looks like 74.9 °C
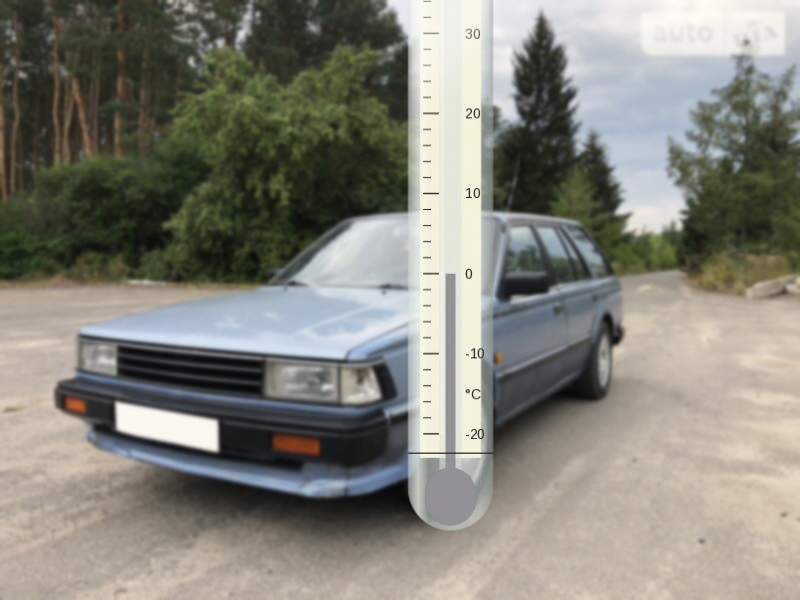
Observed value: 0 °C
